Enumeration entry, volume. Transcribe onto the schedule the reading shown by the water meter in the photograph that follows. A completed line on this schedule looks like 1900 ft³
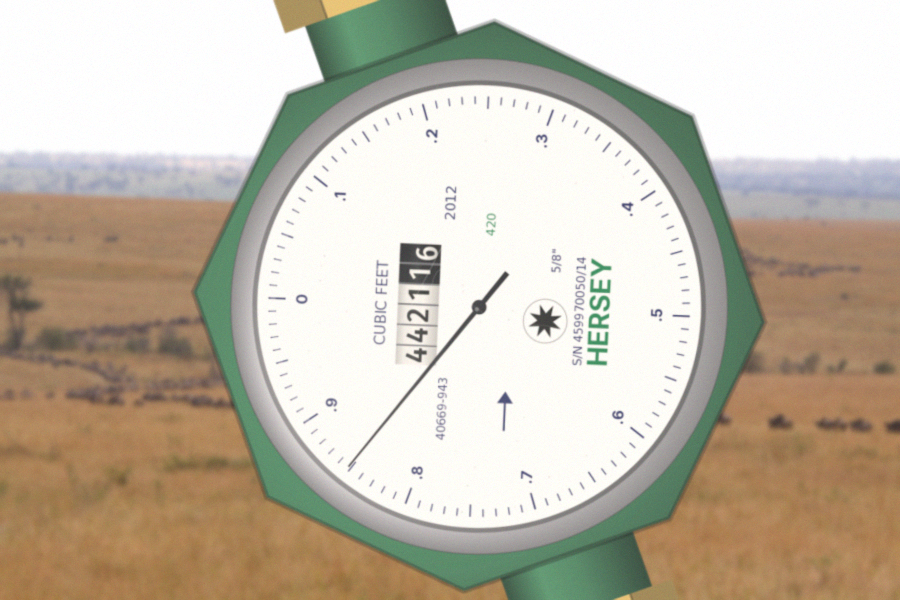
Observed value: 442115.85 ft³
